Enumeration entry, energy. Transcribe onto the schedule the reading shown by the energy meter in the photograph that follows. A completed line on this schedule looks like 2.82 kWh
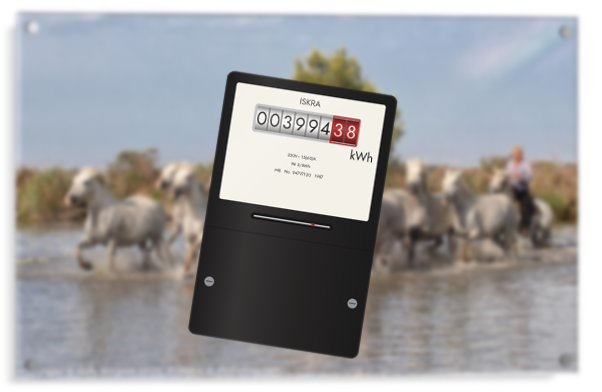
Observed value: 3994.38 kWh
